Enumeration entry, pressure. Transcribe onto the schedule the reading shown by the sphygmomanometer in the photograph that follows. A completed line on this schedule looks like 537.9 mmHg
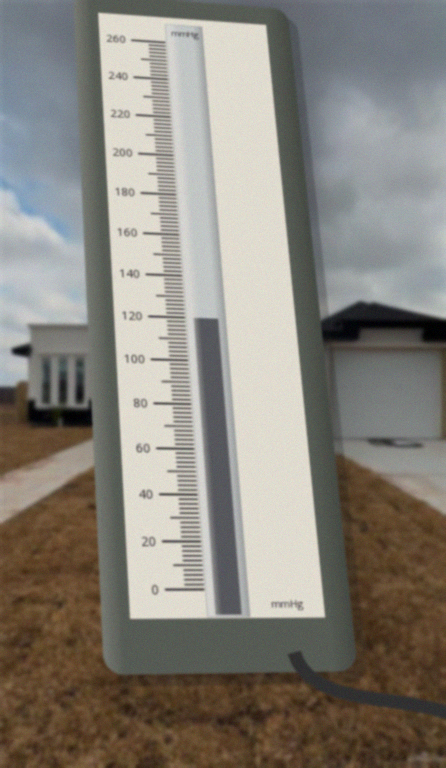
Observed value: 120 mmHg
